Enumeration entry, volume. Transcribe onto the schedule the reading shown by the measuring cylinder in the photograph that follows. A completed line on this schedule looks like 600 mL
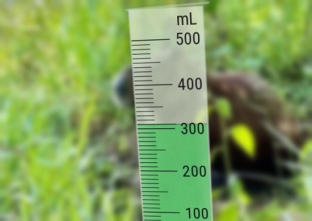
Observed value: 310 mL
